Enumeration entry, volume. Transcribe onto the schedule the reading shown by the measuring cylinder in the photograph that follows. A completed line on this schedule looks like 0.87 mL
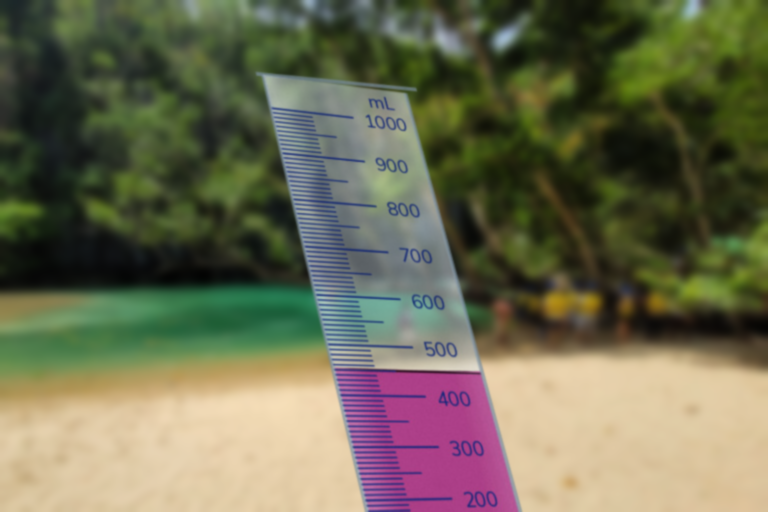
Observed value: 450 mL
